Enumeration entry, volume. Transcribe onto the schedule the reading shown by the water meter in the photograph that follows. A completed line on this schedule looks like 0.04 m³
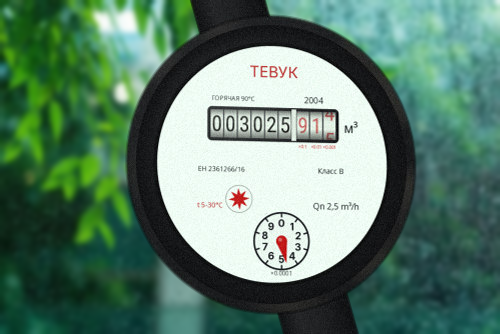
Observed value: 3025.9144 m³
